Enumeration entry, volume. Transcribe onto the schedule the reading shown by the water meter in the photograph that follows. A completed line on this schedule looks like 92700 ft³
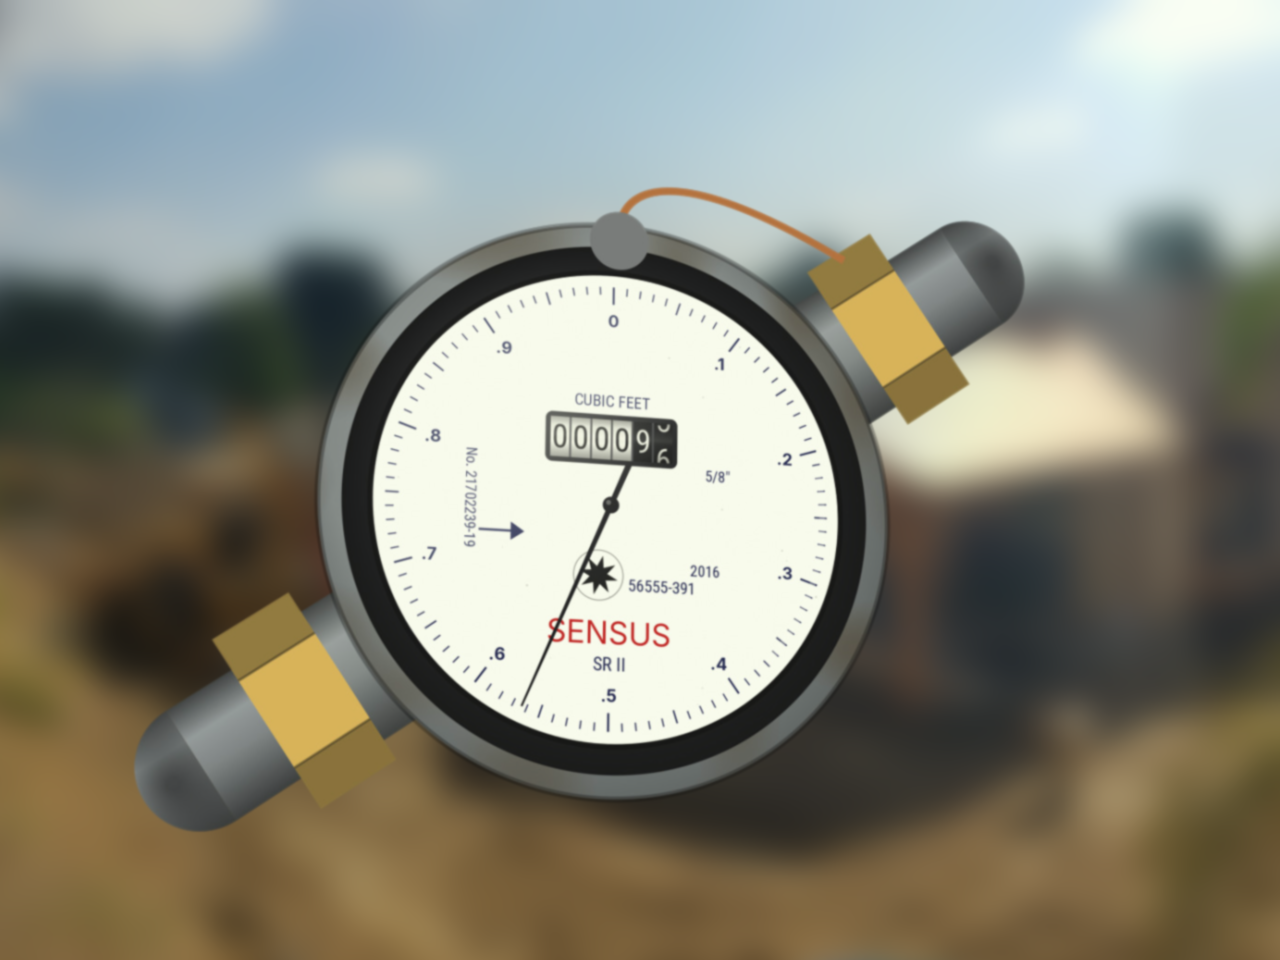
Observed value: 95.56 ft³
